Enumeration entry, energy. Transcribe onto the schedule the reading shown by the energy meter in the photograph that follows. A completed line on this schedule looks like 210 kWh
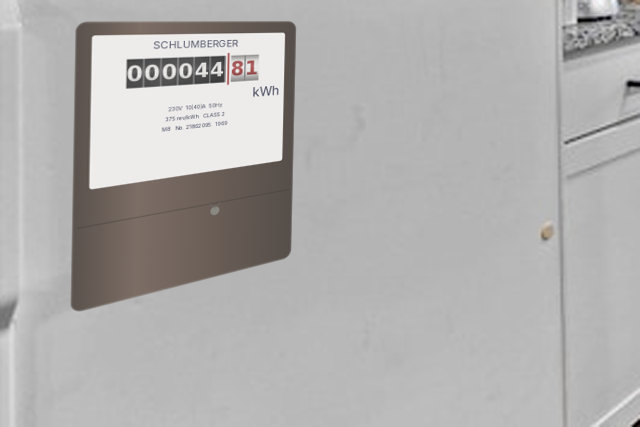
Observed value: 44.81 kWh
